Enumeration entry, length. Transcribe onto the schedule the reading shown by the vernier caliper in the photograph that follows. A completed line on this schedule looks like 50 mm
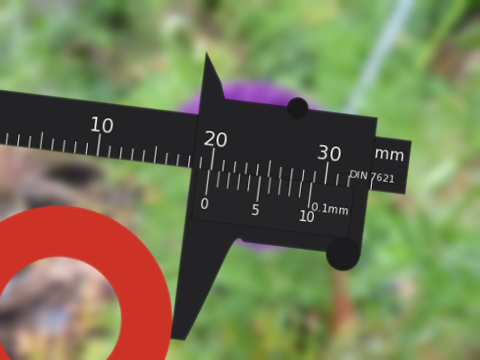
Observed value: 19.8 mm
